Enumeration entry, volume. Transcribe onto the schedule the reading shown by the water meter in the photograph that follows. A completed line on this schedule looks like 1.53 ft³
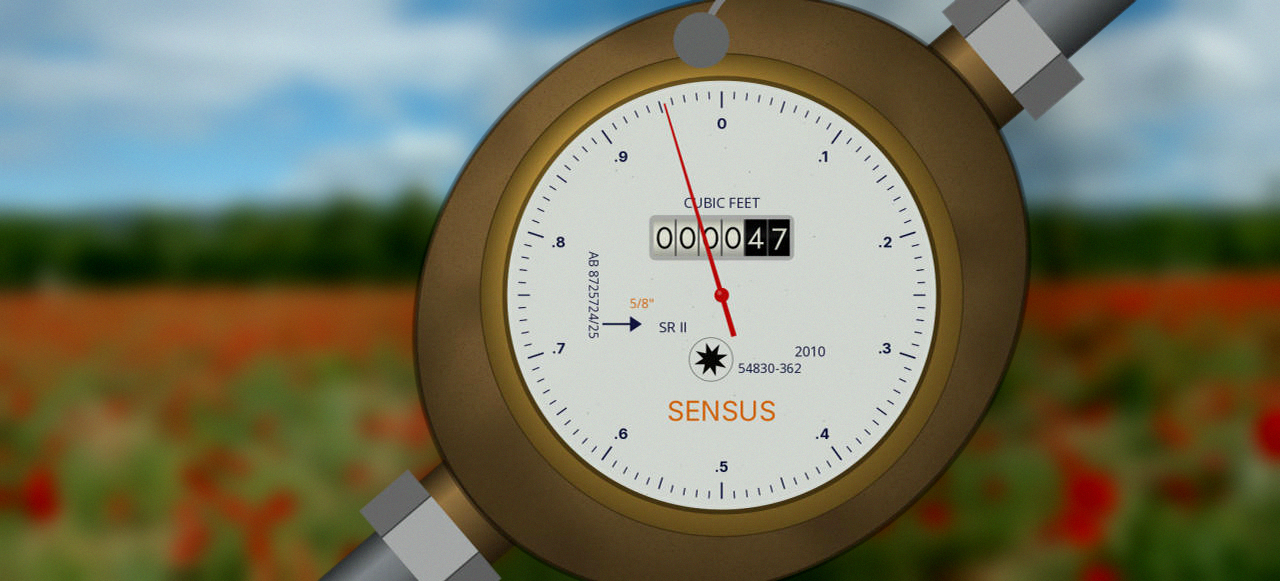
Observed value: 46.95 ft³
